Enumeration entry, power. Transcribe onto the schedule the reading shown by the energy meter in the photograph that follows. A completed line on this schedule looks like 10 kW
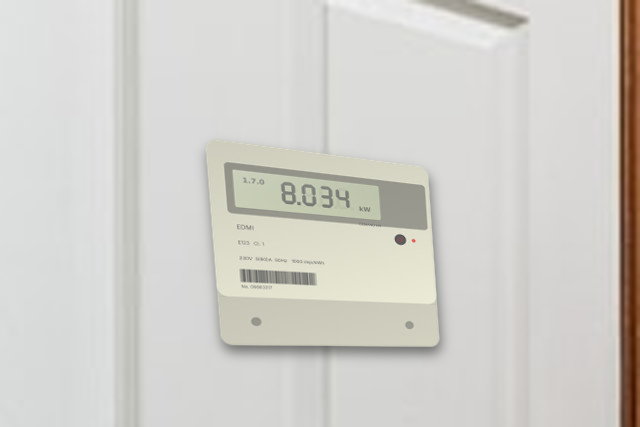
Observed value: 8.034 kW
